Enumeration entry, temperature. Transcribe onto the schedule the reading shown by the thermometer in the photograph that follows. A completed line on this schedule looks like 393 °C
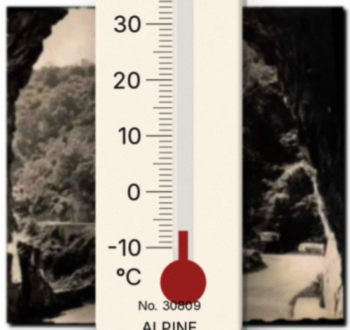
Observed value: -7 °C
